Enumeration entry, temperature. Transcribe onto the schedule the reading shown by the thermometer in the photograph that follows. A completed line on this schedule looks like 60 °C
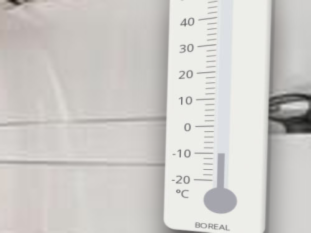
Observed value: -10 °C
